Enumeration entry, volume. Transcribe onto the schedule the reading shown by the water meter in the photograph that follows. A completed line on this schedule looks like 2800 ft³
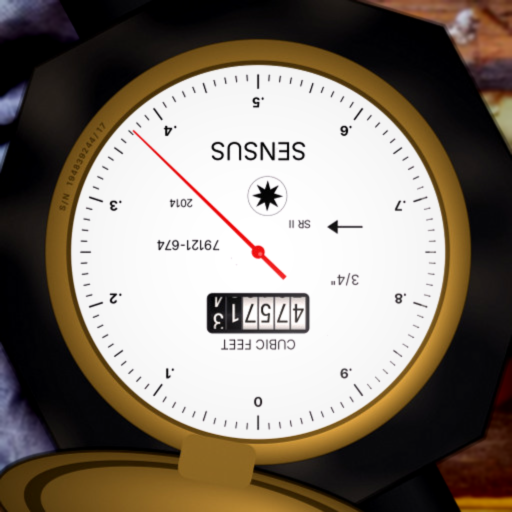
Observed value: 475713.37 ft³
